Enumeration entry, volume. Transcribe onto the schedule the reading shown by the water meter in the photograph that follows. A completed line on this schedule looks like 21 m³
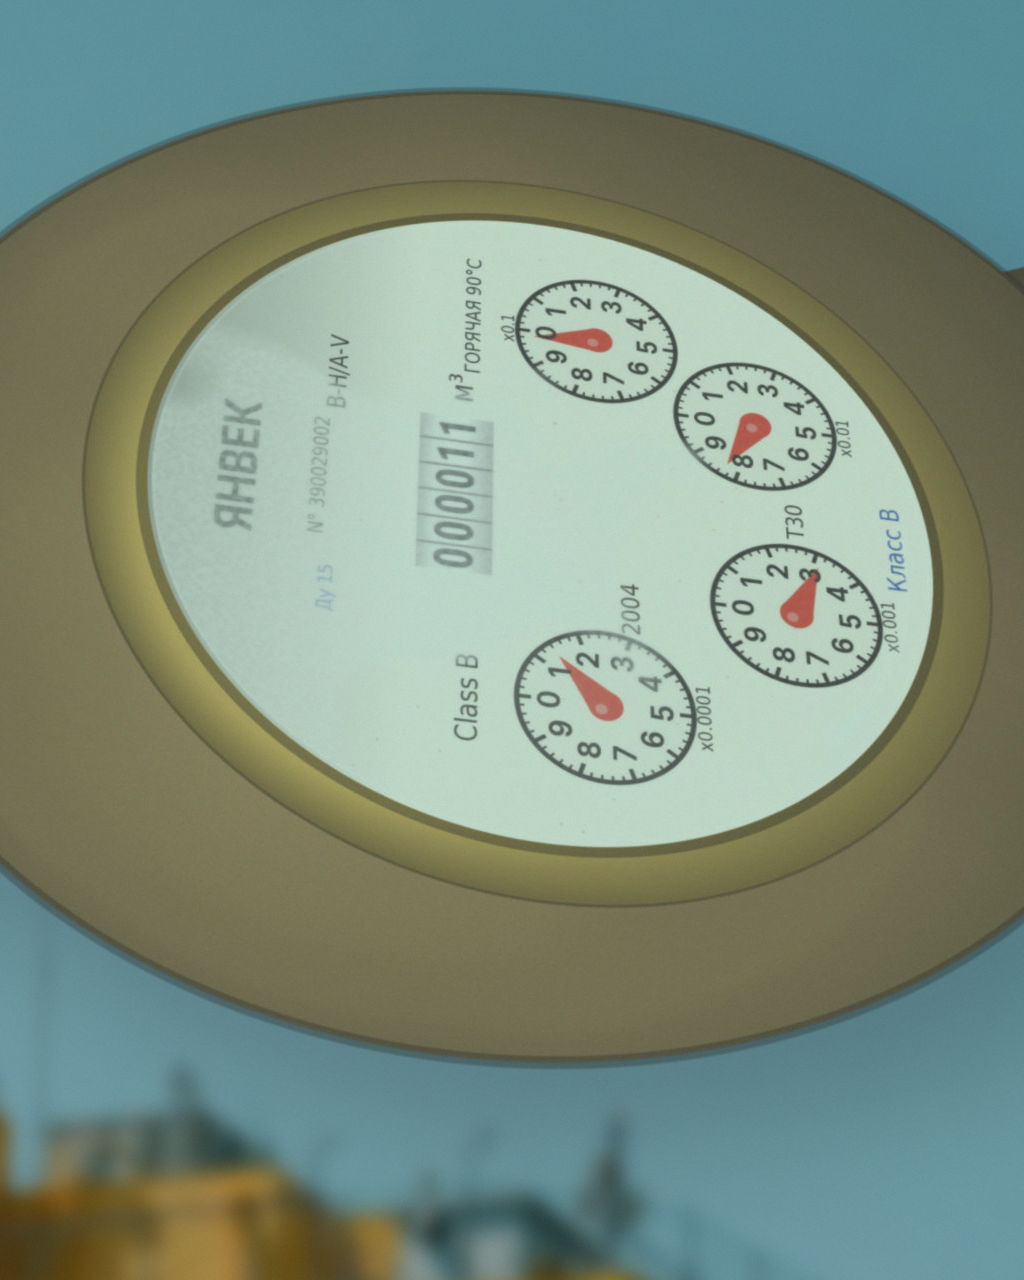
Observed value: 10.9831 m³
